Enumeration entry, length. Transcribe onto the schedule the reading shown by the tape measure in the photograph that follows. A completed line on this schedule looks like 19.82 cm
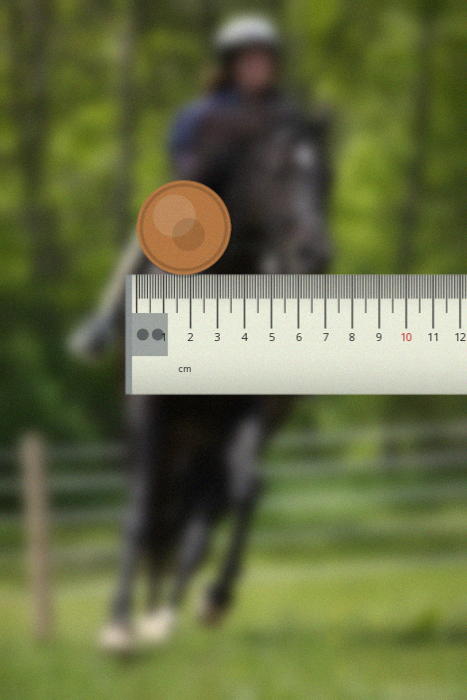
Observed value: 3.5 cm
